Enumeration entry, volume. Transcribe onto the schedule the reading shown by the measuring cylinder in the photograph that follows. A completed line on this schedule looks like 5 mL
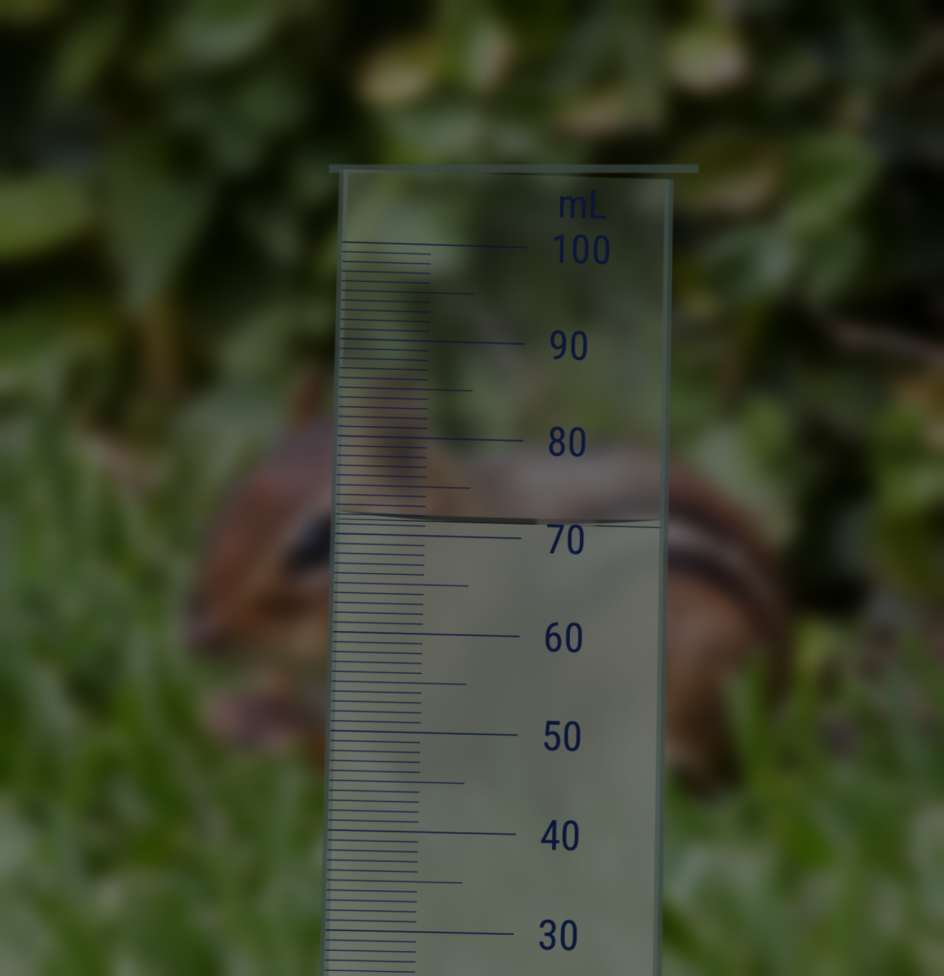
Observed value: 71.5 mL
